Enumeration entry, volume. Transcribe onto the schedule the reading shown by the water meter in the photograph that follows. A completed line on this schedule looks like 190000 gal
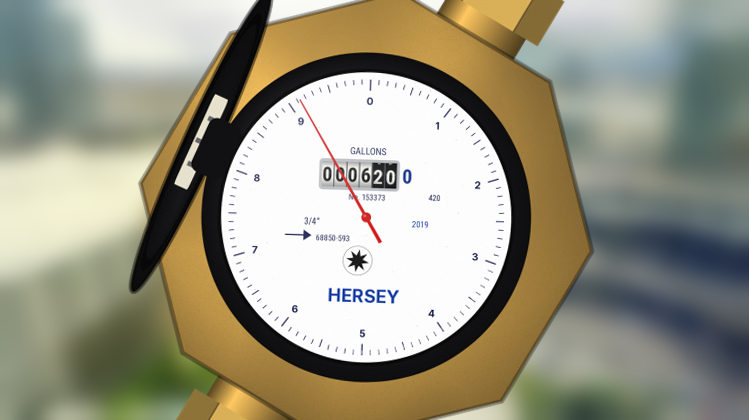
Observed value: 6199.1 gal
